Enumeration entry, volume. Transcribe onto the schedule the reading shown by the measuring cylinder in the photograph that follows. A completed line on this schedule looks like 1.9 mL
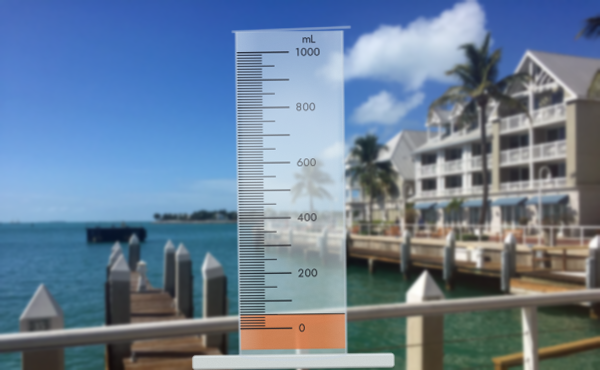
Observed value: 50 mL
